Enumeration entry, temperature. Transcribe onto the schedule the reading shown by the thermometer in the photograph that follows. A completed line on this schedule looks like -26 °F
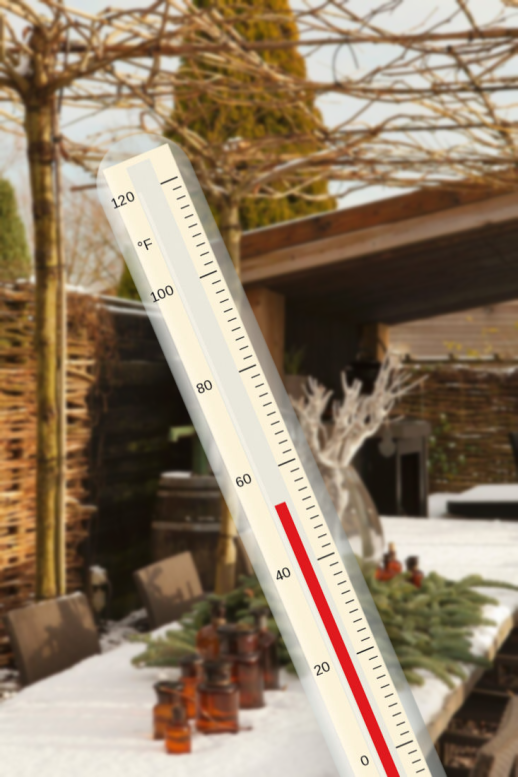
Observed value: 53 °F
